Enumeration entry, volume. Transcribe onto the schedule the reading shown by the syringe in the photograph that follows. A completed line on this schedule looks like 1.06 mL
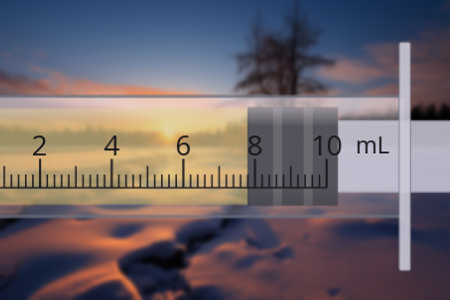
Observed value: 7.8 mL
